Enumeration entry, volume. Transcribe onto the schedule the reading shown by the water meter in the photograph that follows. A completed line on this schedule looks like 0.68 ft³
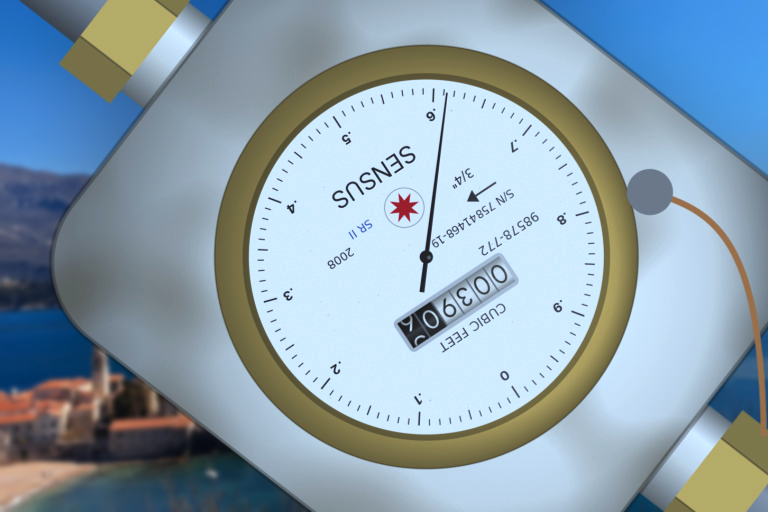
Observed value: 3905.61 ft³
